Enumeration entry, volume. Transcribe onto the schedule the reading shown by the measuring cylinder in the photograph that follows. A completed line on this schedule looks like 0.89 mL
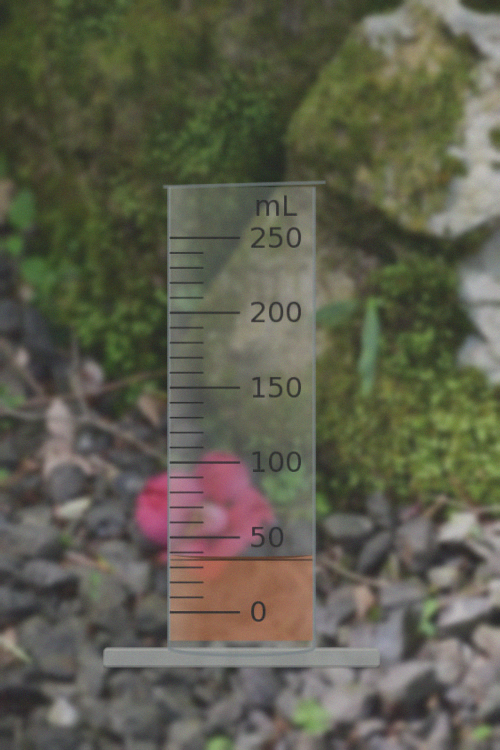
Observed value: 35 mL
